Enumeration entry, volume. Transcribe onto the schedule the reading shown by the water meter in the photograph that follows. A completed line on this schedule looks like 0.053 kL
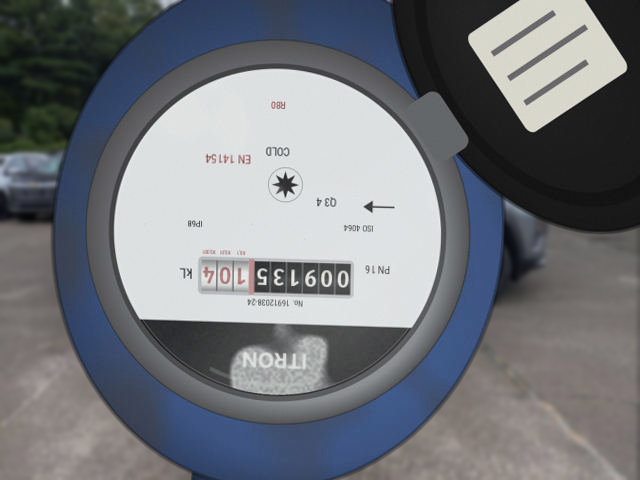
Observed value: 9135.104 kL
